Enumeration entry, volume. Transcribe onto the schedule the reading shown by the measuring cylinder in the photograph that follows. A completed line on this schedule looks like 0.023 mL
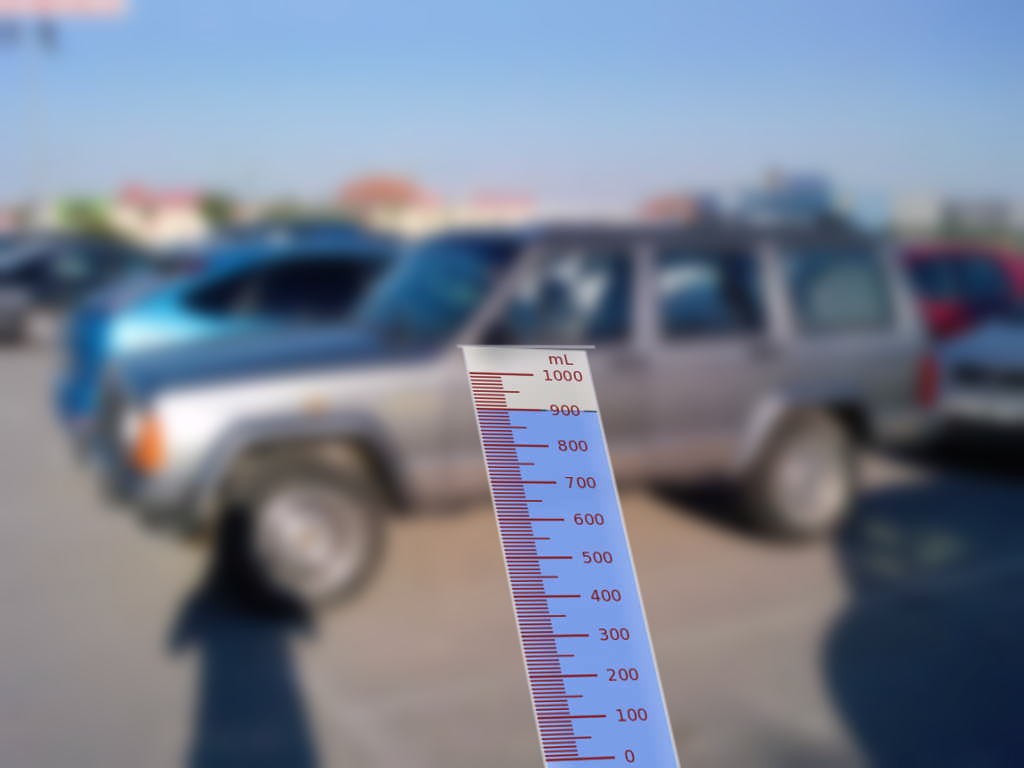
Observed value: 900 mL
